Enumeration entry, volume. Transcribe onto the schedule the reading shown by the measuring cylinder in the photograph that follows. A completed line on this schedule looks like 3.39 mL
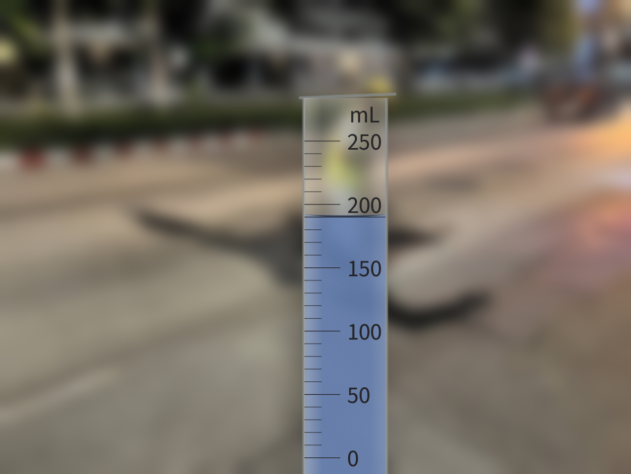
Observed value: 190 mL
